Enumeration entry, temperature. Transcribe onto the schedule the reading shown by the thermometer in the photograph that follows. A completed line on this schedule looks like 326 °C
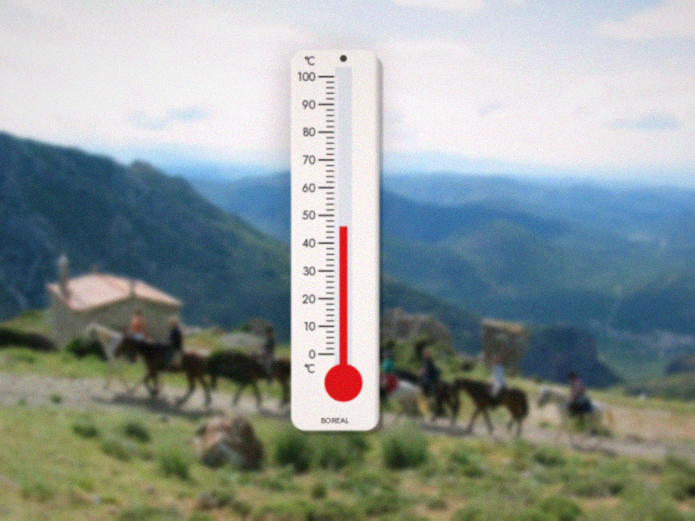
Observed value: 46 °C
